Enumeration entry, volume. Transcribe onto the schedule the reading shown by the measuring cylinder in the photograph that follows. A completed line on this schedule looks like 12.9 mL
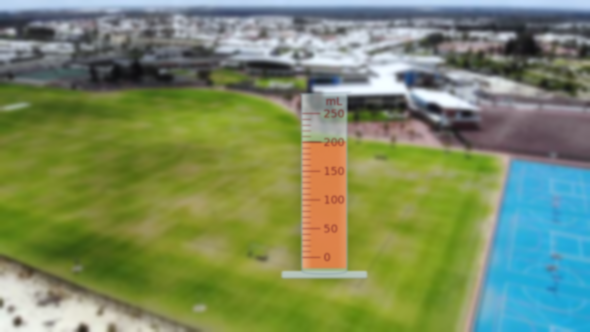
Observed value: 200 mL
